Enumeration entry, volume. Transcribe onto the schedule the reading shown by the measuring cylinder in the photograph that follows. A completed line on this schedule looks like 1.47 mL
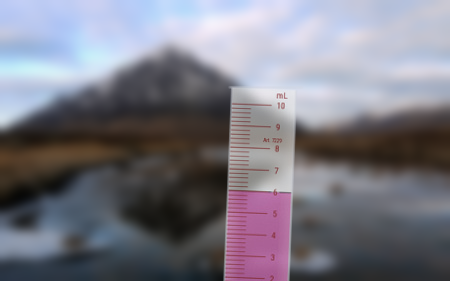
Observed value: 6 mL
